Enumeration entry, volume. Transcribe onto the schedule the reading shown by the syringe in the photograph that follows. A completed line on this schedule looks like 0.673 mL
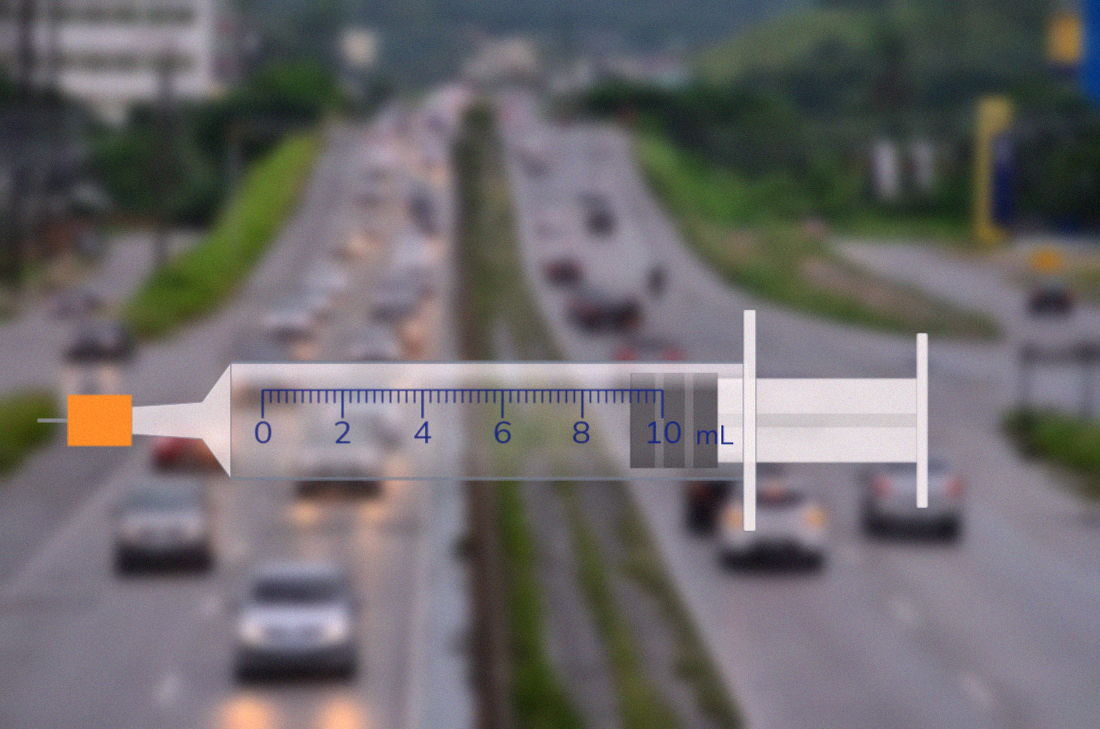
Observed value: 9.2 mL
